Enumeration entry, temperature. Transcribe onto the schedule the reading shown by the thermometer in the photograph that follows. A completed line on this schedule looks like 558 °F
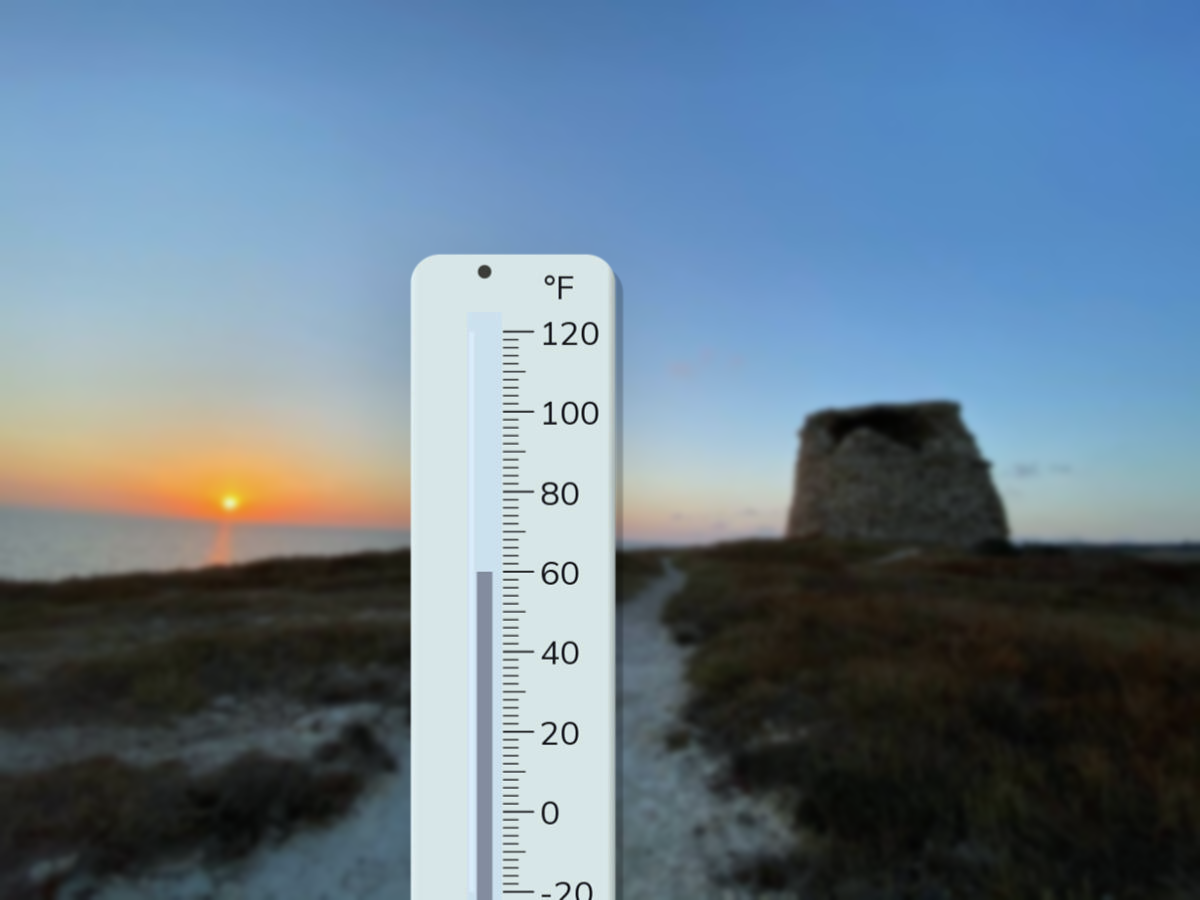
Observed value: 60 °F
